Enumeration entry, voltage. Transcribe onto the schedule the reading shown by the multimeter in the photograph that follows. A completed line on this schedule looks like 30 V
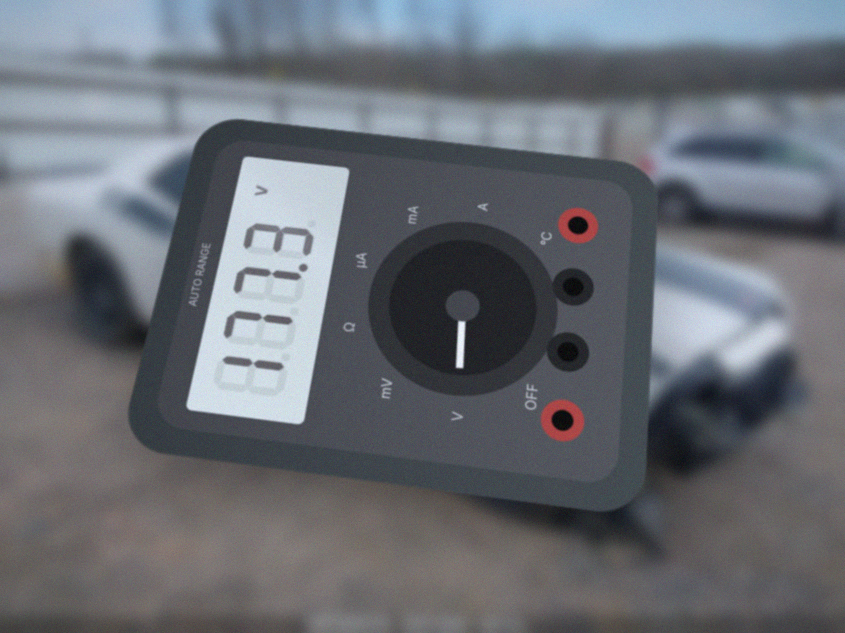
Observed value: 177.3 V
